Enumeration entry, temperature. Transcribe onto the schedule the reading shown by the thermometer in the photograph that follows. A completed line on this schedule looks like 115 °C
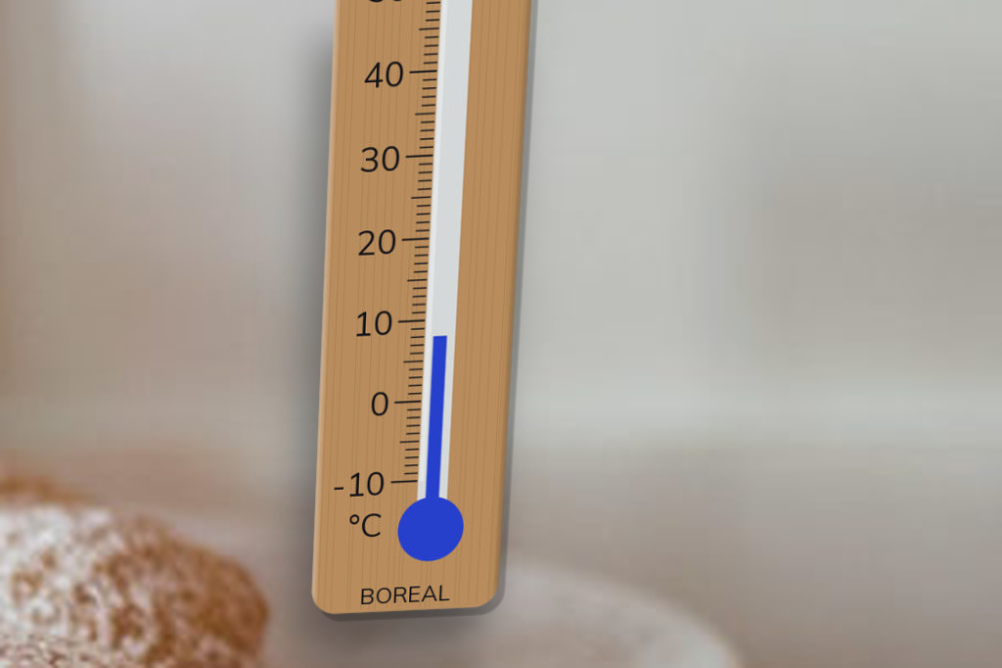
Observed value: 8 °C
